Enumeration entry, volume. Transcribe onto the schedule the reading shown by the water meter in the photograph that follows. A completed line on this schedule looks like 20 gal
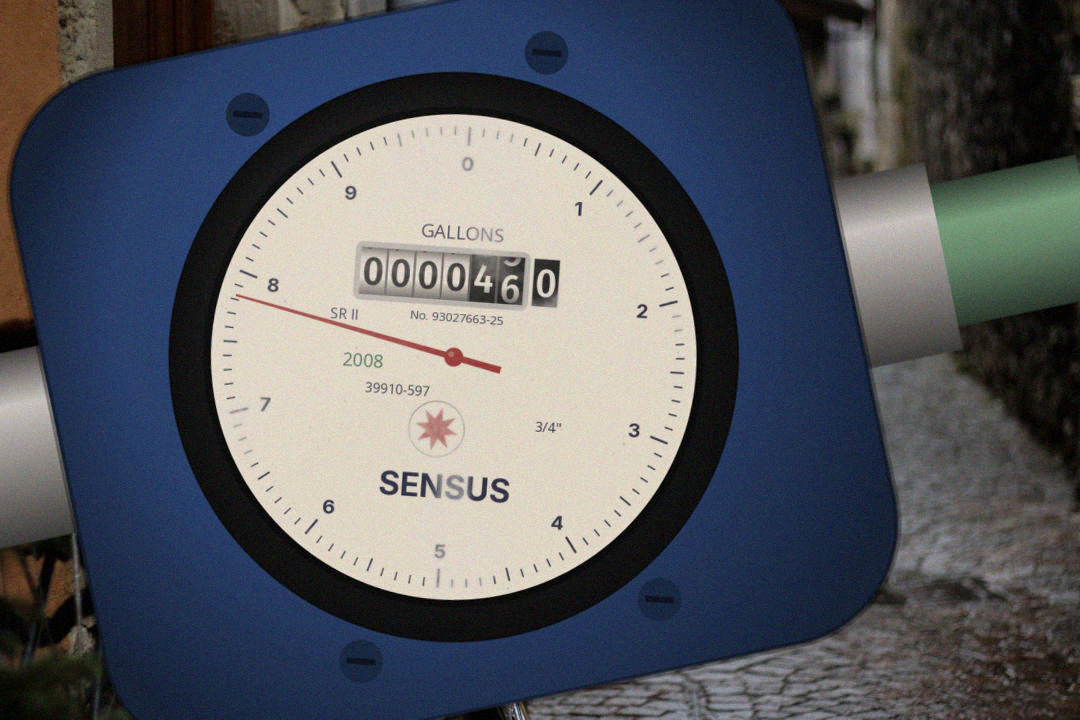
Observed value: 457.8 gal
